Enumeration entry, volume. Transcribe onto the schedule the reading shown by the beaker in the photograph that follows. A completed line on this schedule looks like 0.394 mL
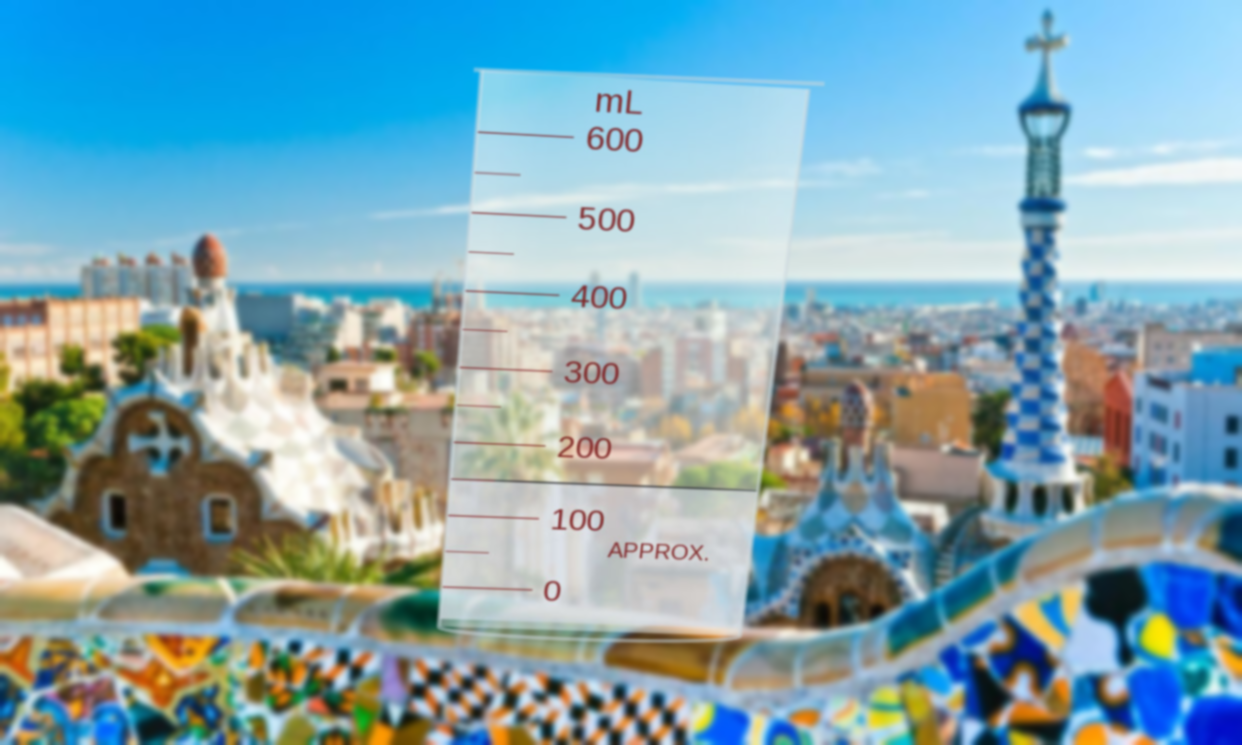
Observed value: 150 mL
